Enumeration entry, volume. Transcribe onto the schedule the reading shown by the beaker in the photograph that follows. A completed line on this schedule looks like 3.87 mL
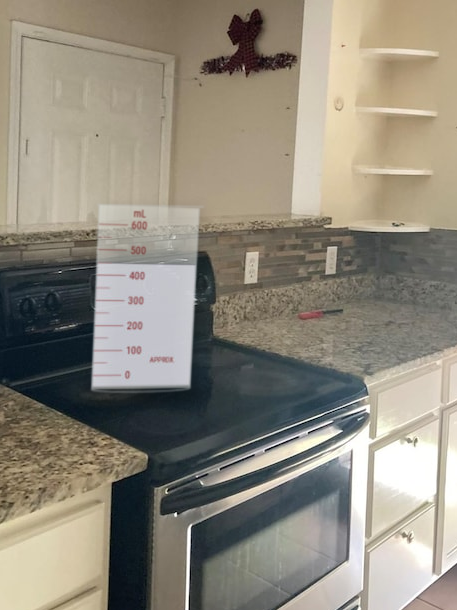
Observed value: 450 mL
